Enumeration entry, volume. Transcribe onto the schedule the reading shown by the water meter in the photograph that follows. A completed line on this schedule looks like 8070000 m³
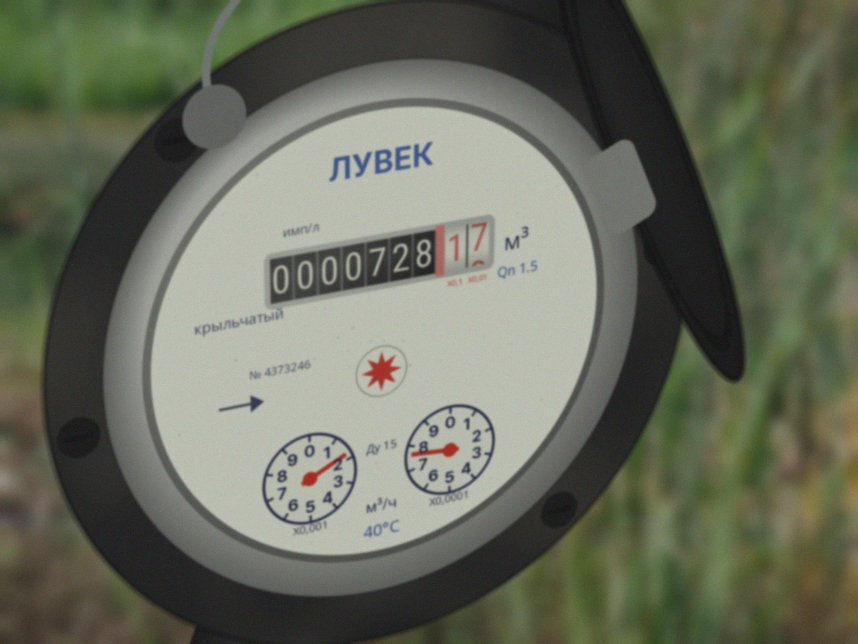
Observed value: 728.1717 m³
